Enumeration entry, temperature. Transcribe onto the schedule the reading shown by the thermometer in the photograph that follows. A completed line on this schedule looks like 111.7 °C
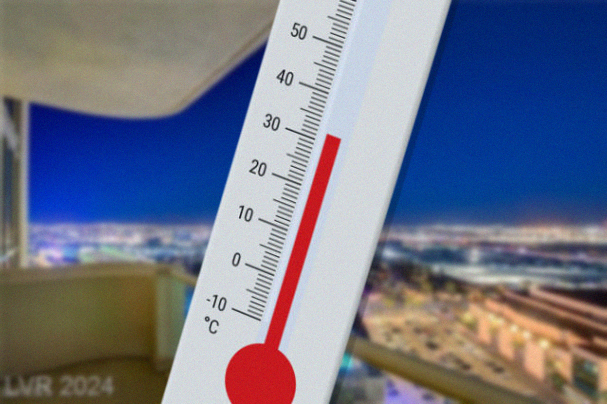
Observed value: 32 °C
